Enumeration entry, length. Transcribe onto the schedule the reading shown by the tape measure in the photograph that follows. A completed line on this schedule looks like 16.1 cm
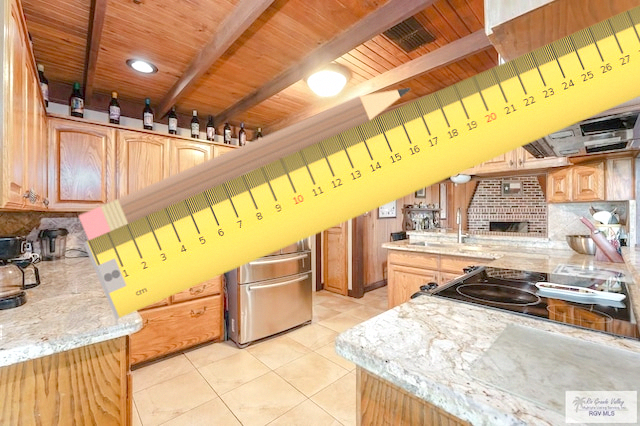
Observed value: 17 cm
